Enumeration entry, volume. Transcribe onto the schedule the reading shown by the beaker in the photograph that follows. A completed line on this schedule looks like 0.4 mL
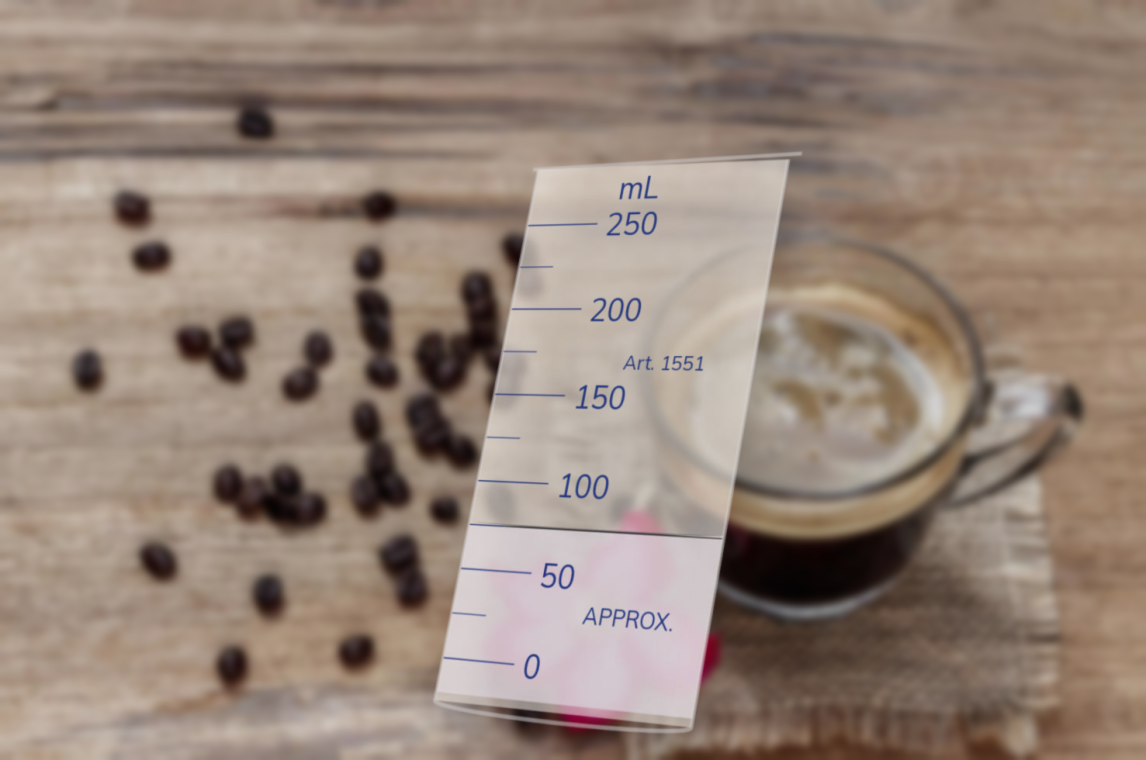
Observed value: 75 mL
